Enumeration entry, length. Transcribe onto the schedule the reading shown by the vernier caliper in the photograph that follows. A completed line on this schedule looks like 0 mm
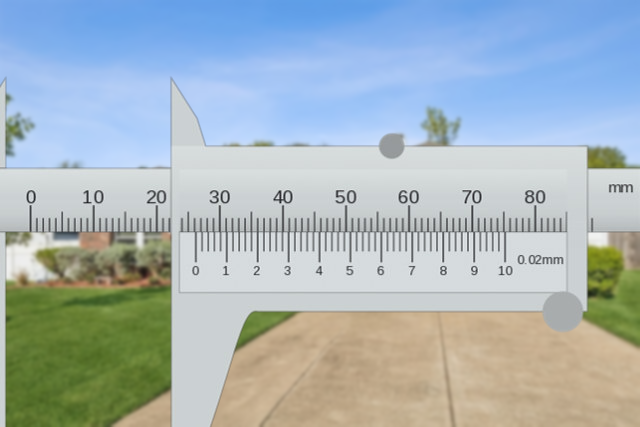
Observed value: 26.2 mm
